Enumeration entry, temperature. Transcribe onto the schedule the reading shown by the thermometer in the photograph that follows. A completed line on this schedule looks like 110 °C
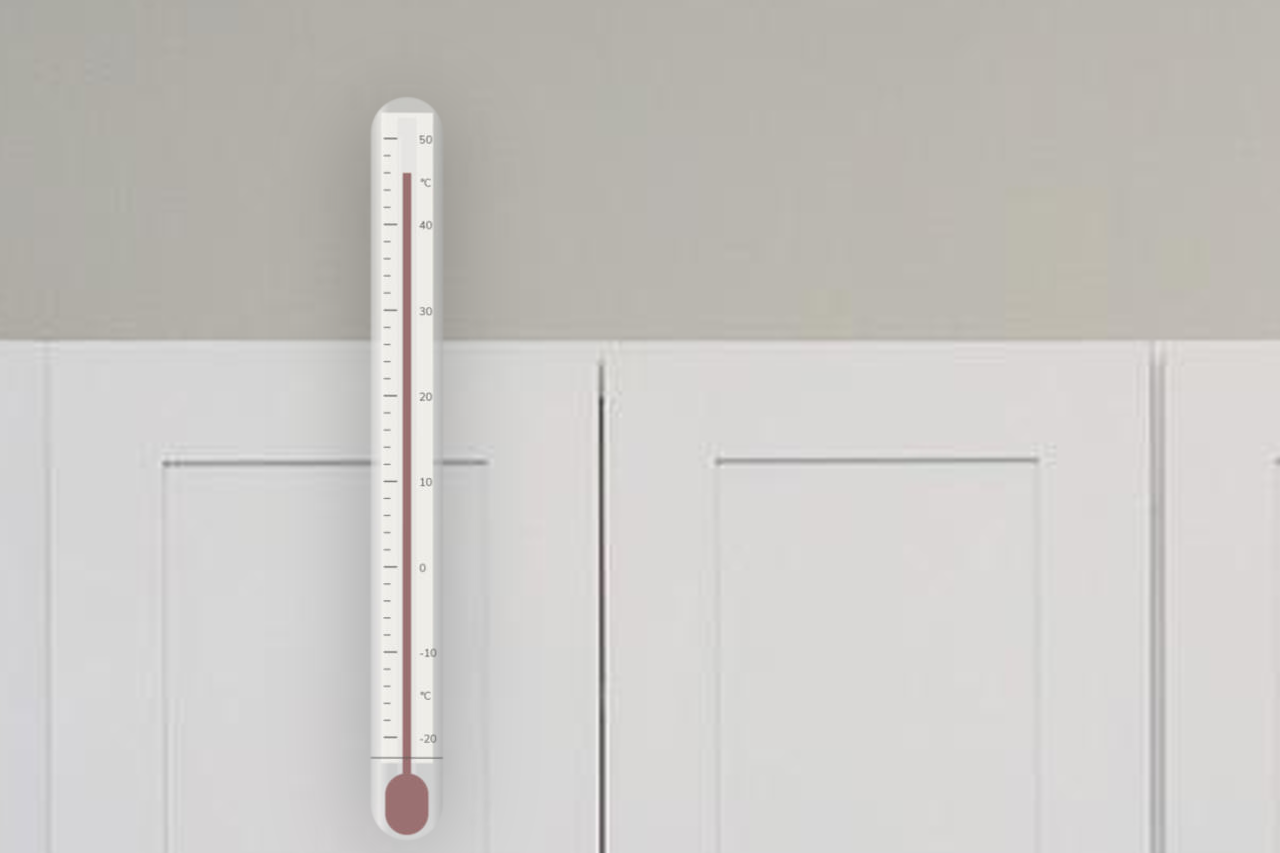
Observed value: 46 °C
